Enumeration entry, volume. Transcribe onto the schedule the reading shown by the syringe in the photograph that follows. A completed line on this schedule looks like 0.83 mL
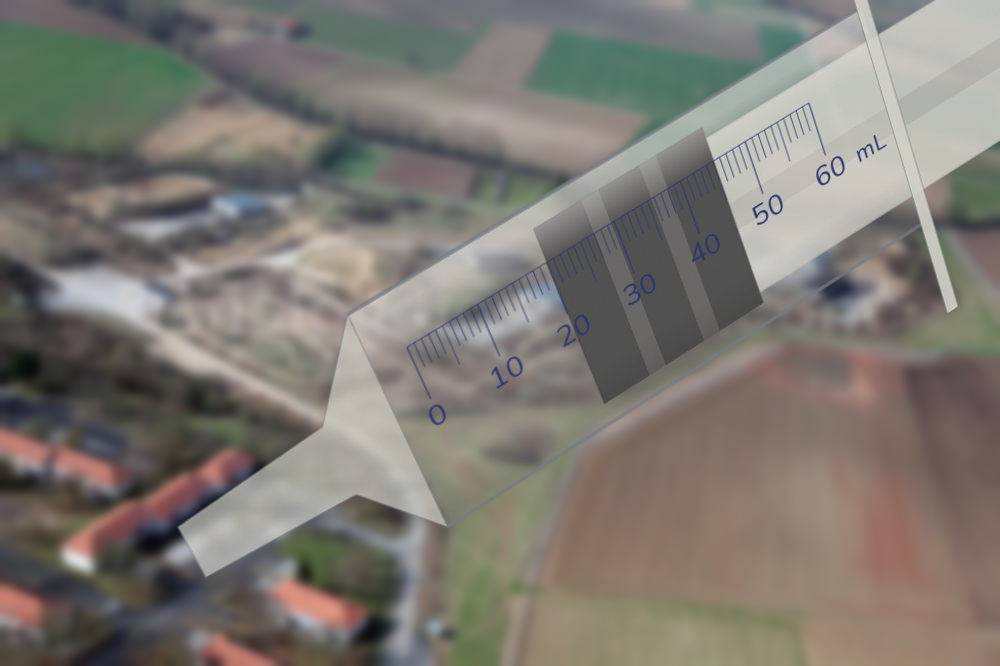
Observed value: 20 mL
